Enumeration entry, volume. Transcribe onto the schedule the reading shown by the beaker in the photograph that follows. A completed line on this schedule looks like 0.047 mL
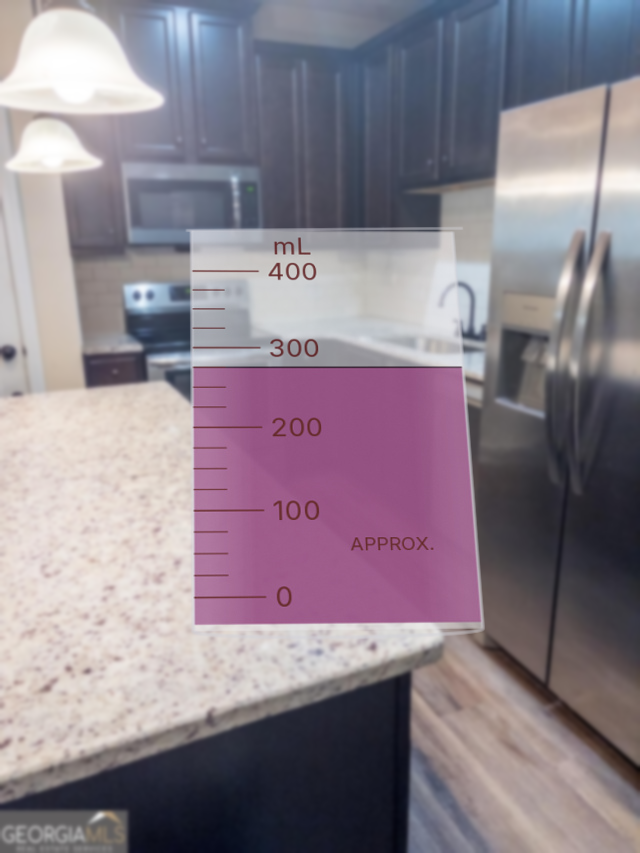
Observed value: 275 mL
